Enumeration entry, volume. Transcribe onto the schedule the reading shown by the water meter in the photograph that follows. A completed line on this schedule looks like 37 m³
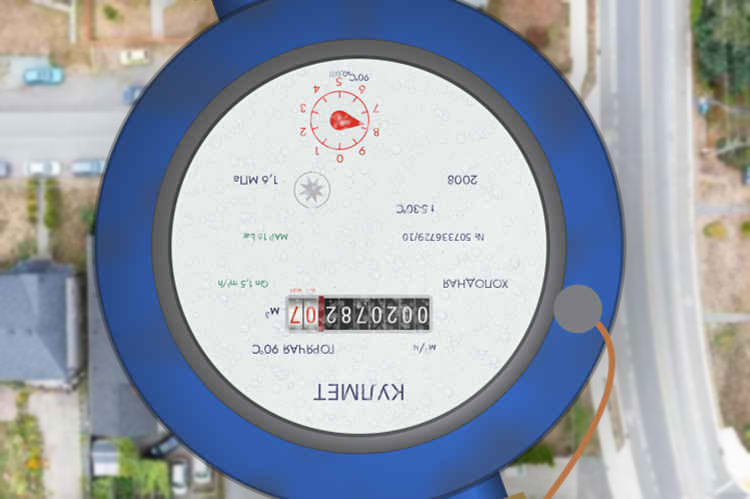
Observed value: 20782.077 m³
